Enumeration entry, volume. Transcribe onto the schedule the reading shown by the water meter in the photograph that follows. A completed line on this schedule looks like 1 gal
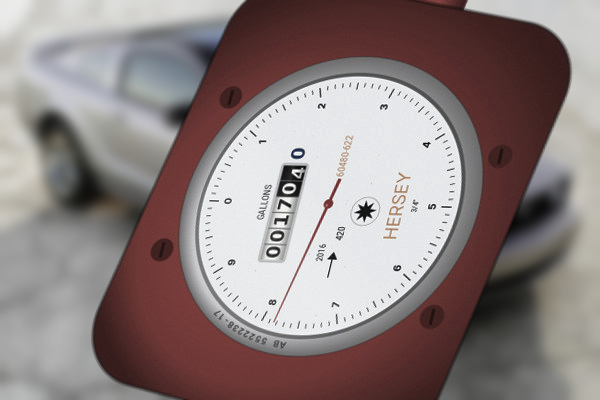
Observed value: 17037.8 gal
